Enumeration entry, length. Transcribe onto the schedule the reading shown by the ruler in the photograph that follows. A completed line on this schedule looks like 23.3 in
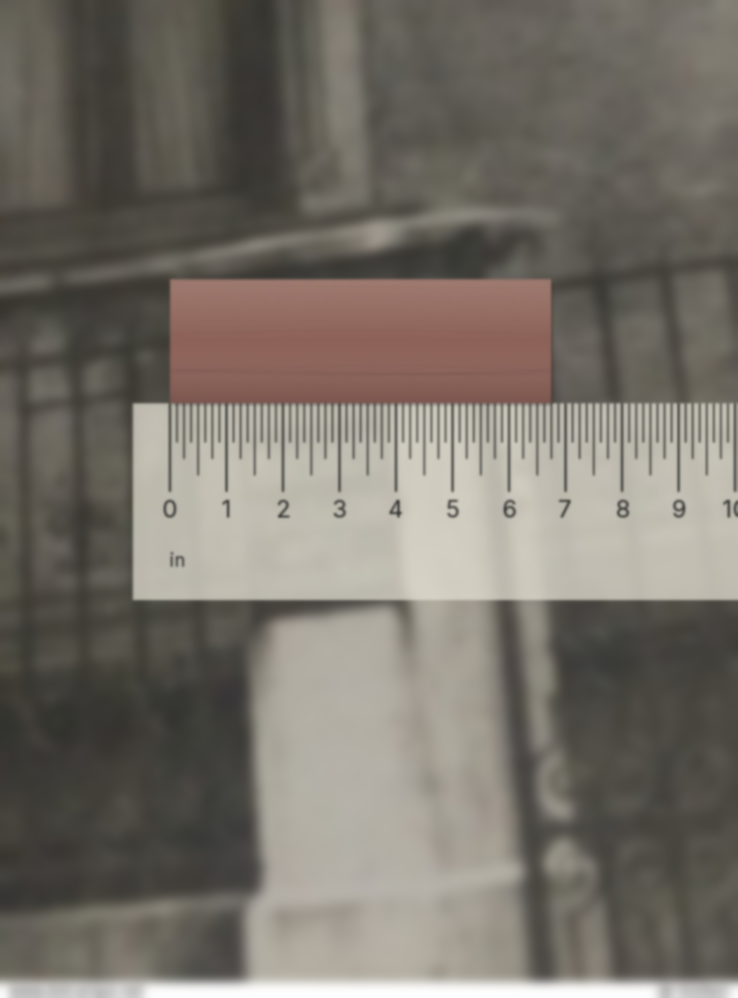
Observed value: 6.75 in
